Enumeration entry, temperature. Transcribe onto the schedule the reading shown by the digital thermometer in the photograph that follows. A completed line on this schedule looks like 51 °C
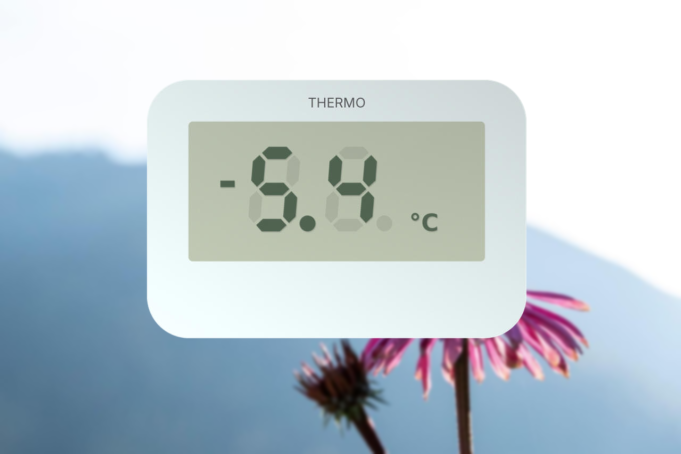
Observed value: -5.4 °C
